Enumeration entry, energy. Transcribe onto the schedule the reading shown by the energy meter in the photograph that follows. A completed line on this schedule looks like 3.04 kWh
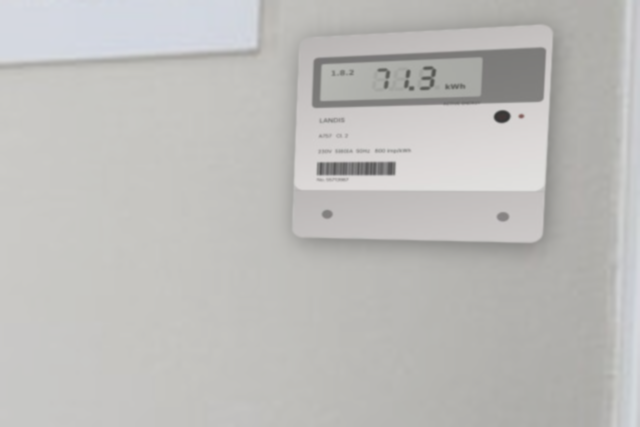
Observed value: 71.3 kWh
